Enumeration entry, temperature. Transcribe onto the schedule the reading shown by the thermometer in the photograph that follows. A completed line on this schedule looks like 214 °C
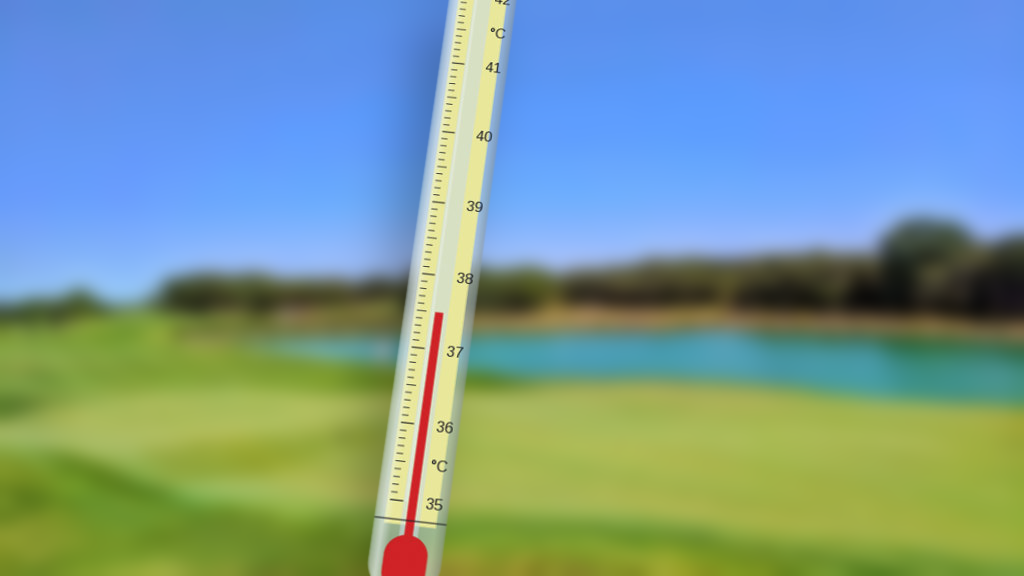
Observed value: 37.5 °C
